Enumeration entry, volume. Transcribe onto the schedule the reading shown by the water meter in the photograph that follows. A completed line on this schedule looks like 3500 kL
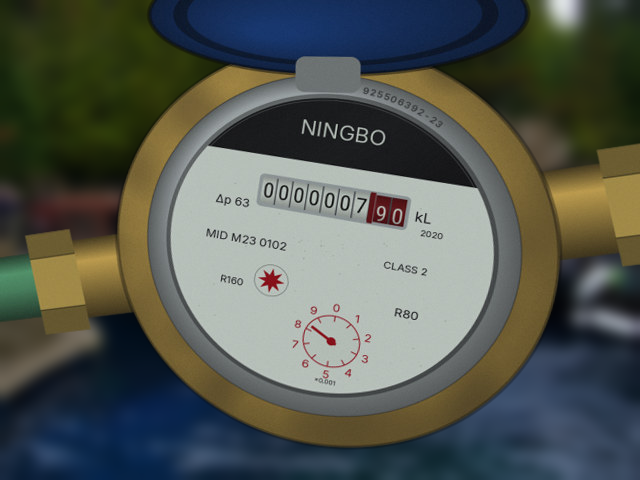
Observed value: 7.898 kL
